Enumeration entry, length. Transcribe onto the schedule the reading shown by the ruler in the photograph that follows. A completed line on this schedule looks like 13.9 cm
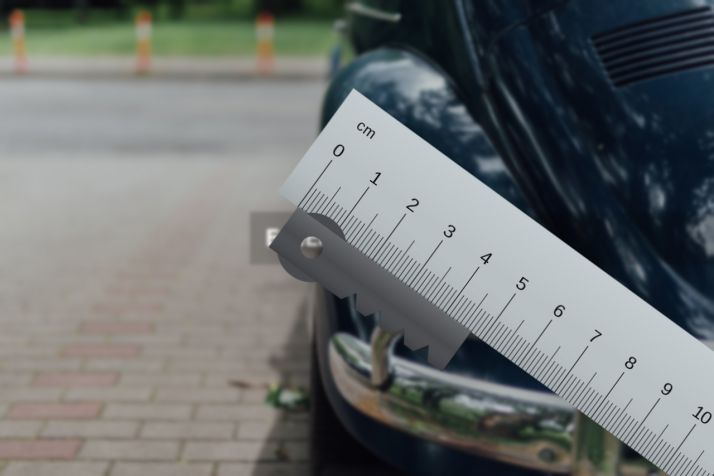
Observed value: 4.7 cm
